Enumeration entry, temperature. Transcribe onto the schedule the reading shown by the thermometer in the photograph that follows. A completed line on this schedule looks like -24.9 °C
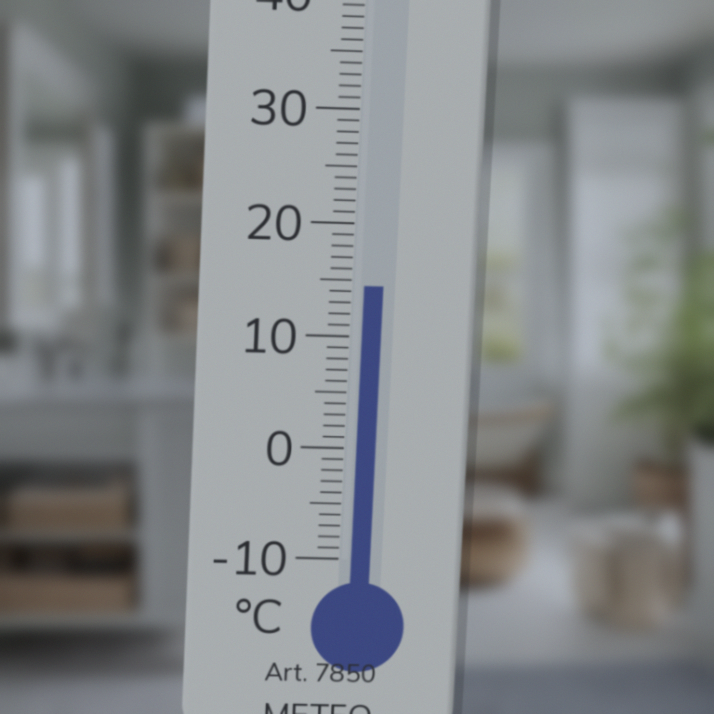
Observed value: 14.5 °C
